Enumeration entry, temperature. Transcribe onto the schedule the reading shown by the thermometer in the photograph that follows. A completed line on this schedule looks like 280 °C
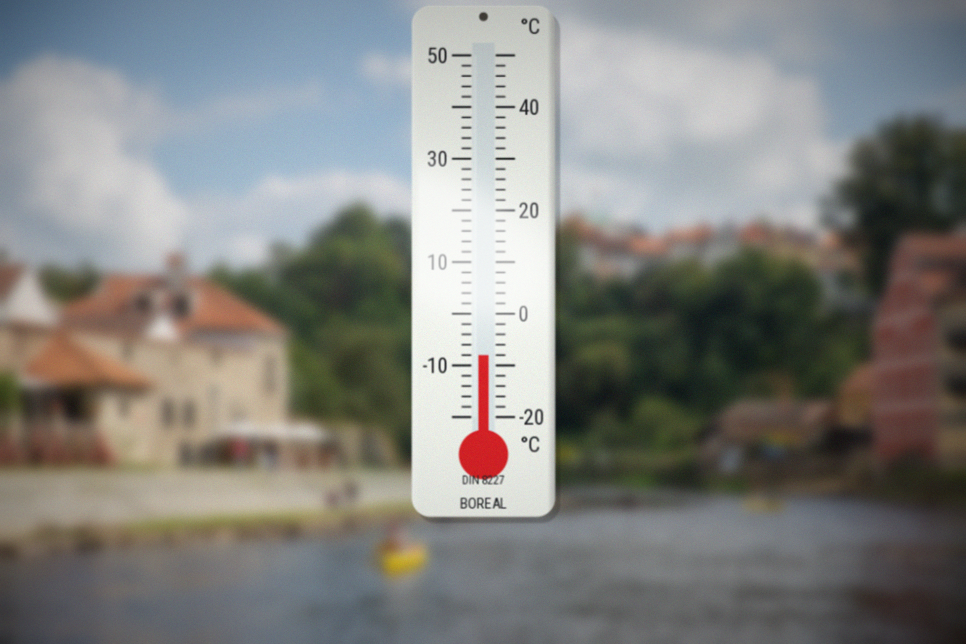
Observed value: -8 °C
